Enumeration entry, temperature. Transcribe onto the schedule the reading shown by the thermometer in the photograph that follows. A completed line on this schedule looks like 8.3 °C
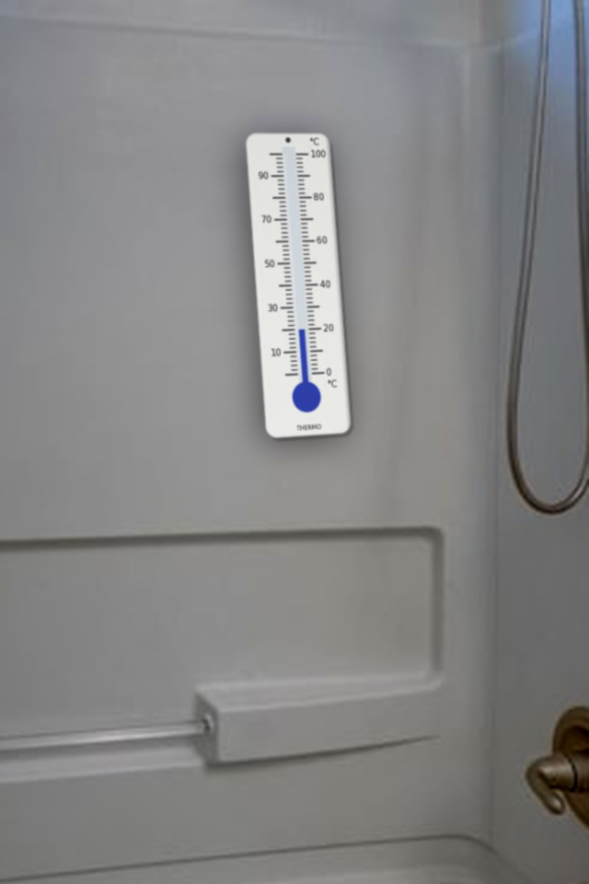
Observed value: 20 °C
